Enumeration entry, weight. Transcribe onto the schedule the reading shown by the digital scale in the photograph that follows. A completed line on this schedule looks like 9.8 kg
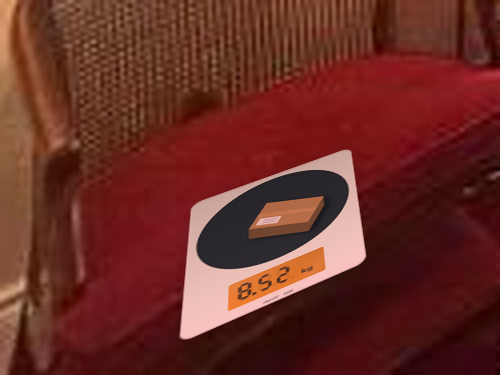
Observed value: 8.52 kg
